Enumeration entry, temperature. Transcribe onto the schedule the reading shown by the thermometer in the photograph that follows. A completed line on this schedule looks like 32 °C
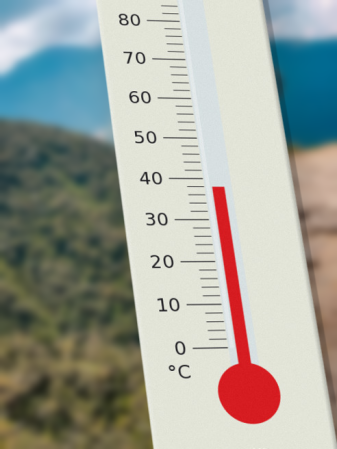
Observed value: 38 °C
